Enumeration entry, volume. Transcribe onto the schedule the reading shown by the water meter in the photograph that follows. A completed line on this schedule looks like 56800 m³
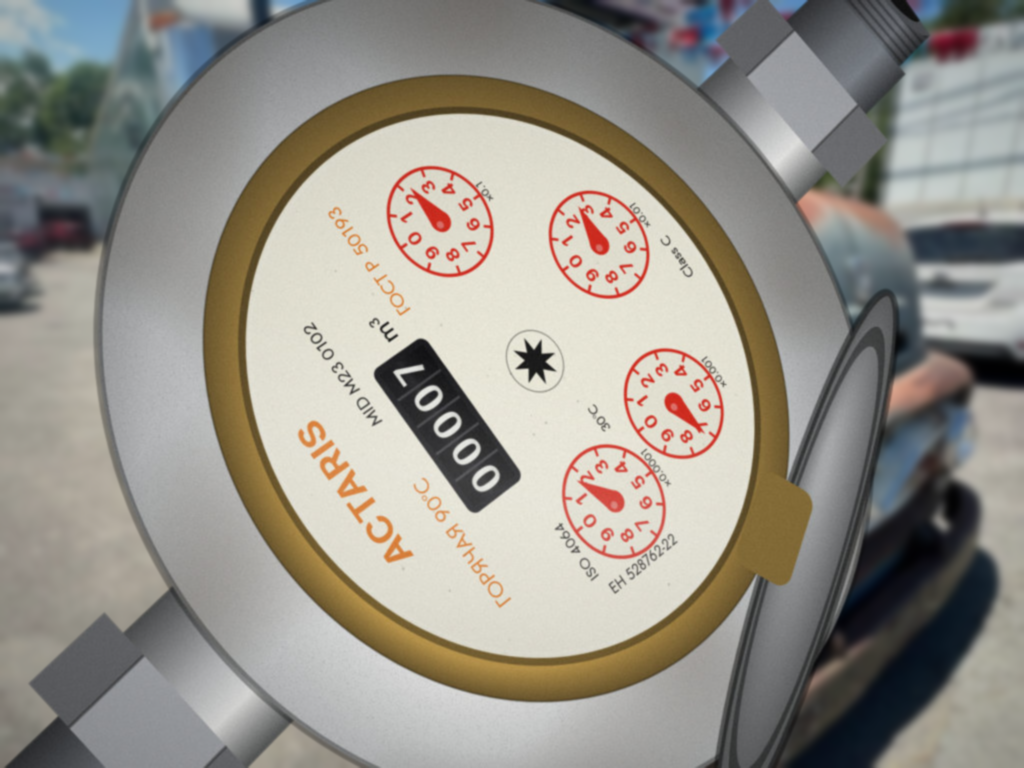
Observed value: 7.2271 m³
